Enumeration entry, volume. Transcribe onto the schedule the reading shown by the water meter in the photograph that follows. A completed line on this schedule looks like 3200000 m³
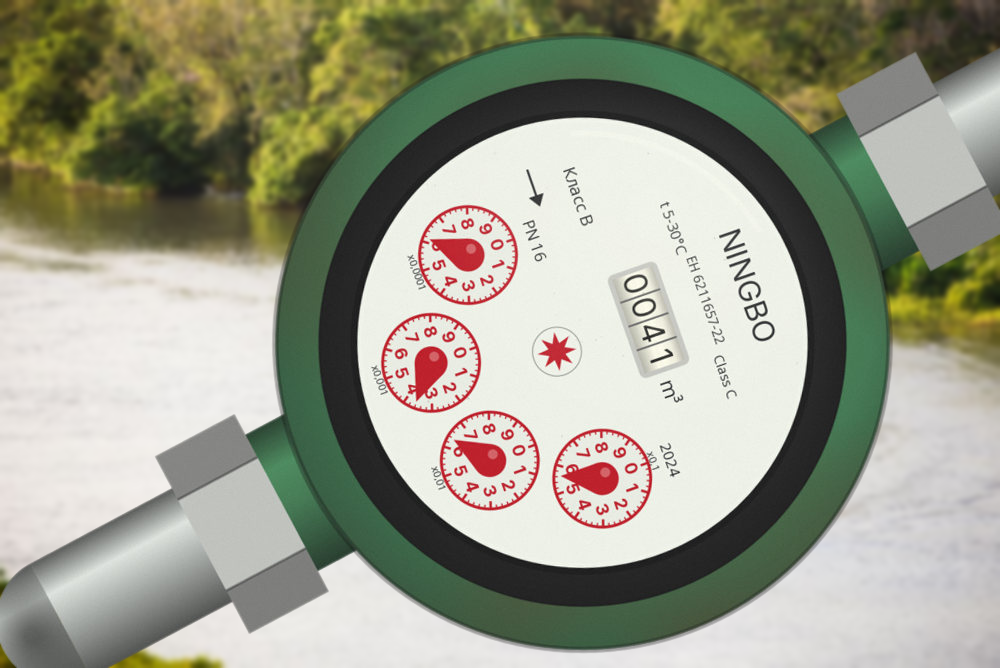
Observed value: 41.5636 m³
